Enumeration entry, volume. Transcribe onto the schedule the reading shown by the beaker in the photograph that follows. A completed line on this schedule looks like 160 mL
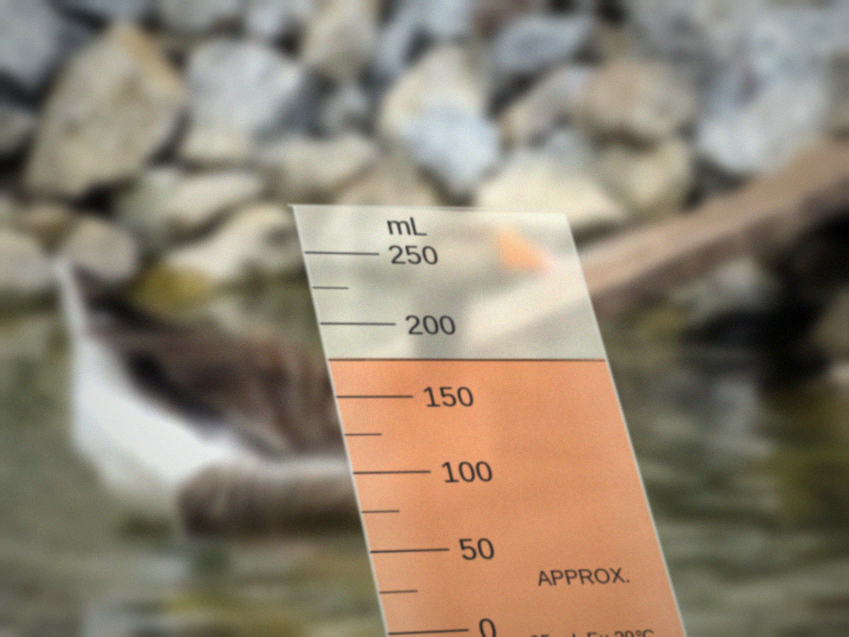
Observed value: 175 mL
